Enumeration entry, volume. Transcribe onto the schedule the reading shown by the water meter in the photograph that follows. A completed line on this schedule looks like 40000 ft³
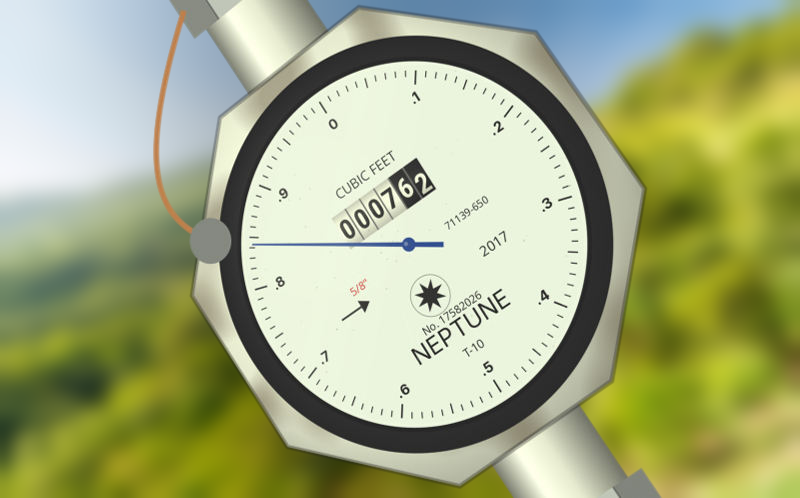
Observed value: 761.84 ft³
